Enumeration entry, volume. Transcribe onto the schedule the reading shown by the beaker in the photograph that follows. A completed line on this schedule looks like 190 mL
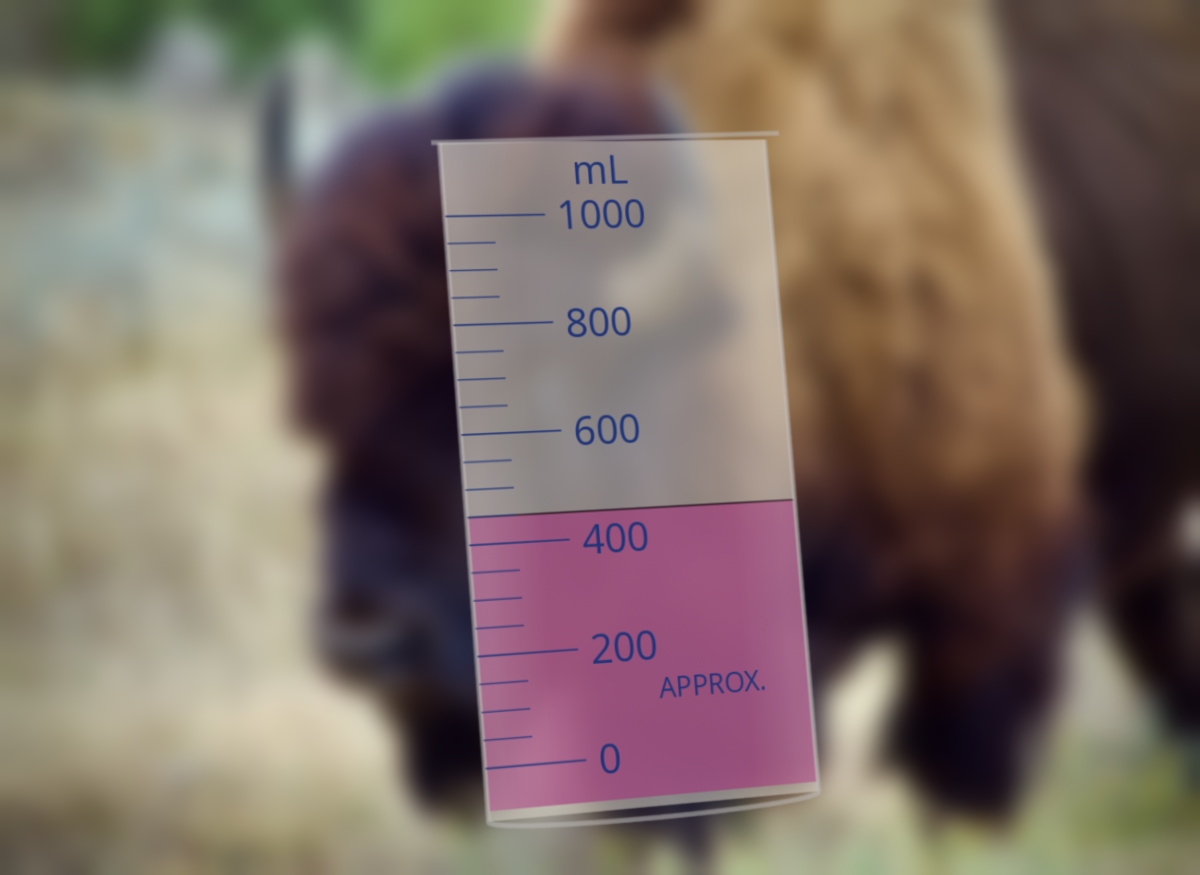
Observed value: 450 mL
